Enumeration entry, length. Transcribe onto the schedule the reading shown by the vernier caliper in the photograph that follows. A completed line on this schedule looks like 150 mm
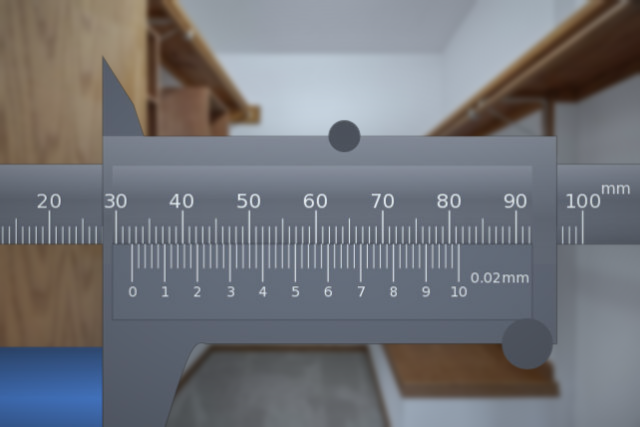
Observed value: 32.4 mm
